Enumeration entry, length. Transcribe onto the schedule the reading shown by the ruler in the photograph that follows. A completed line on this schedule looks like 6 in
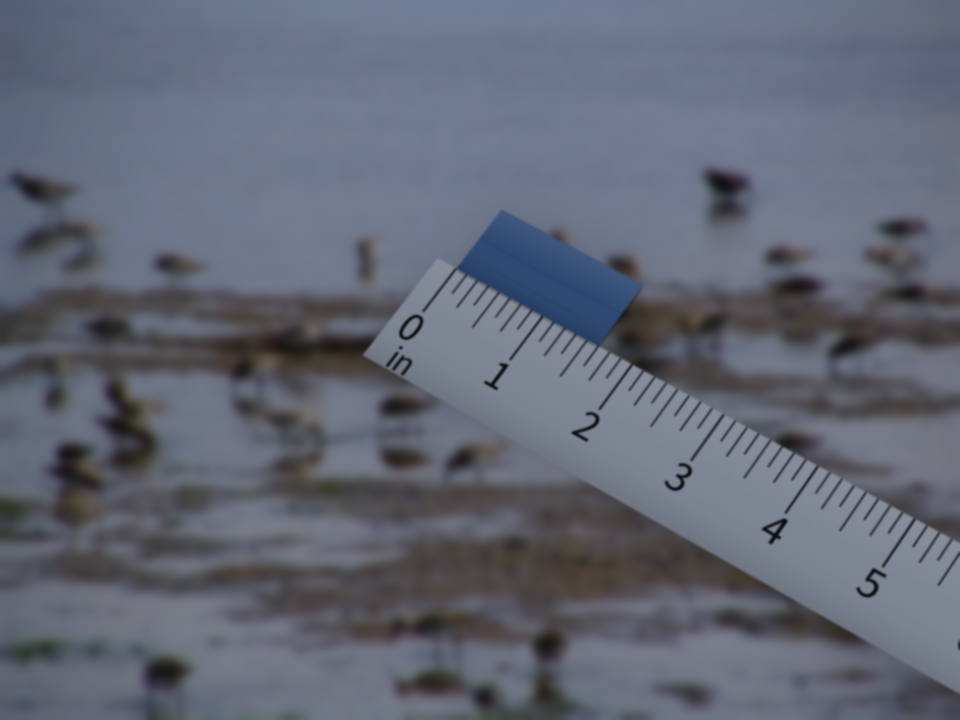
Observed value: 1.625 in
